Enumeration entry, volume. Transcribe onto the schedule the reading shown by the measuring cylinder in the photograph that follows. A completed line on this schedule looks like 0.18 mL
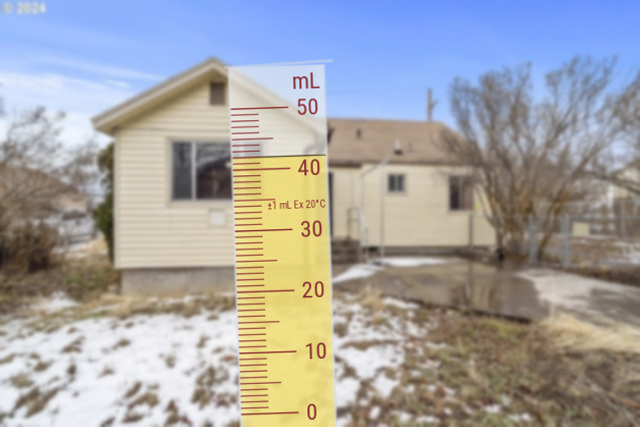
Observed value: 42 mL
